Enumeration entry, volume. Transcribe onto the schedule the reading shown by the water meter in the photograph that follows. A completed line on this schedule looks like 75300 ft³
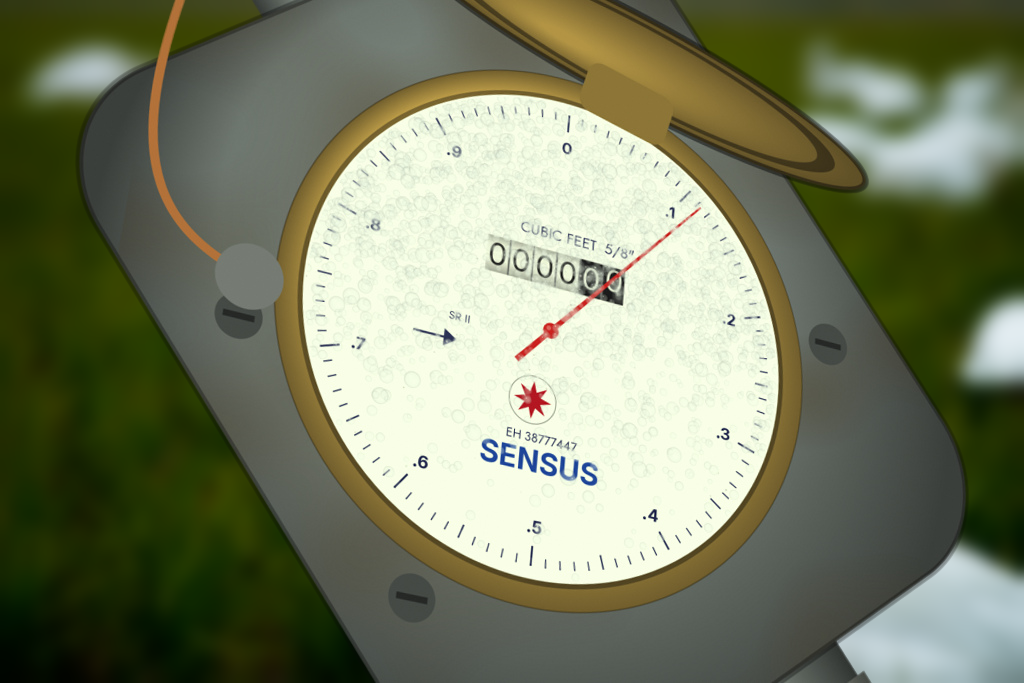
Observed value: 0.11 ft³
